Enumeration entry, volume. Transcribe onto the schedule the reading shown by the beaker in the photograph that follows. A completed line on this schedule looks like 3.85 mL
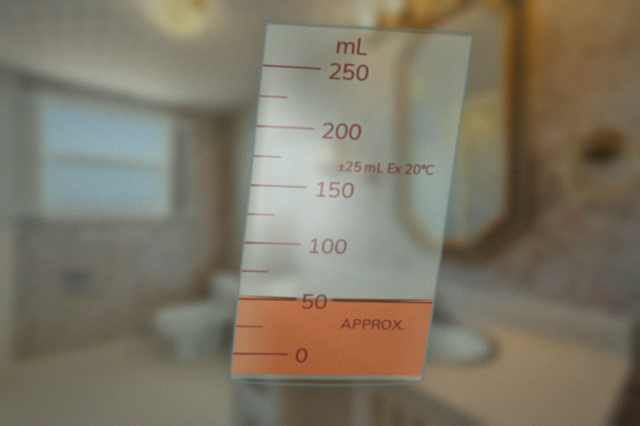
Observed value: 50 mL
